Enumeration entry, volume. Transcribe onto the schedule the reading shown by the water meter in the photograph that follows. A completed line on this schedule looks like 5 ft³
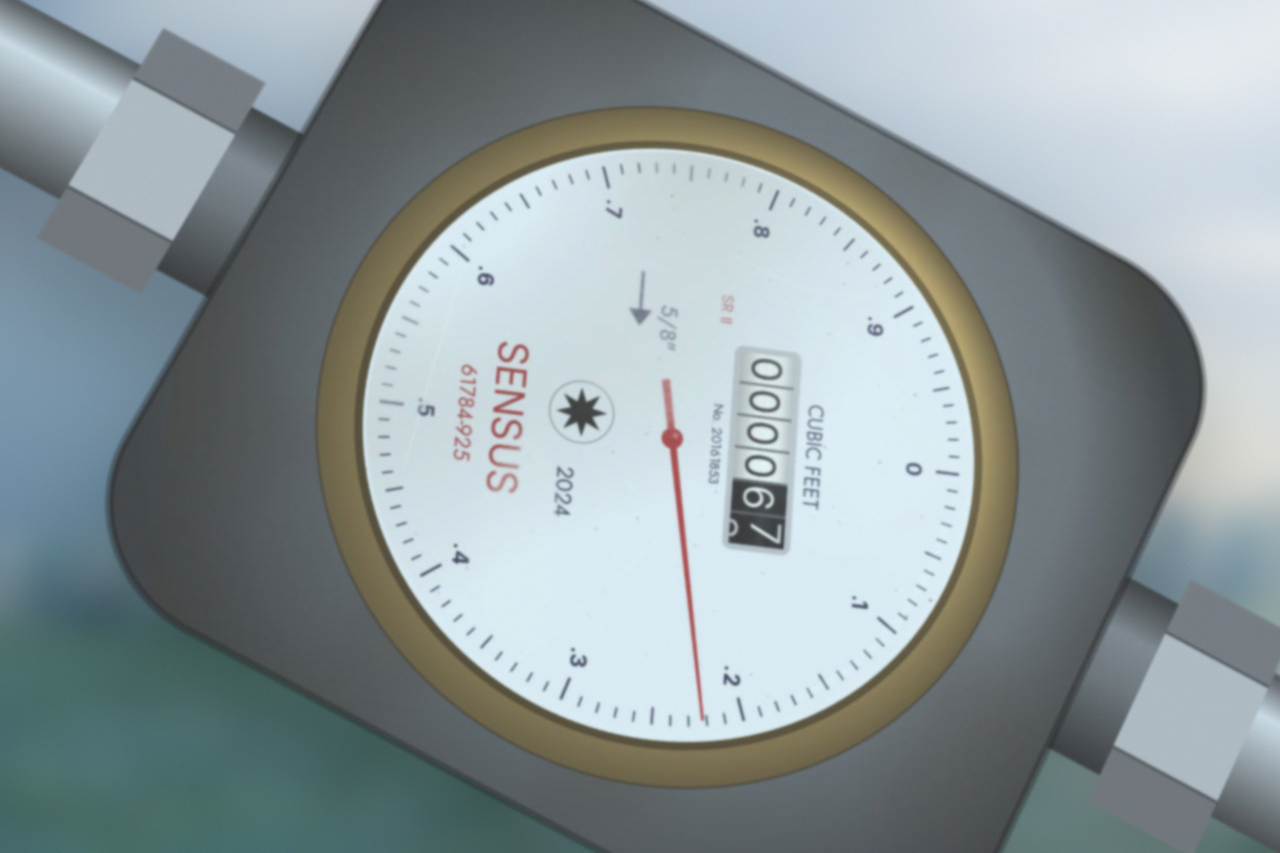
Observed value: 67.22 ft³
